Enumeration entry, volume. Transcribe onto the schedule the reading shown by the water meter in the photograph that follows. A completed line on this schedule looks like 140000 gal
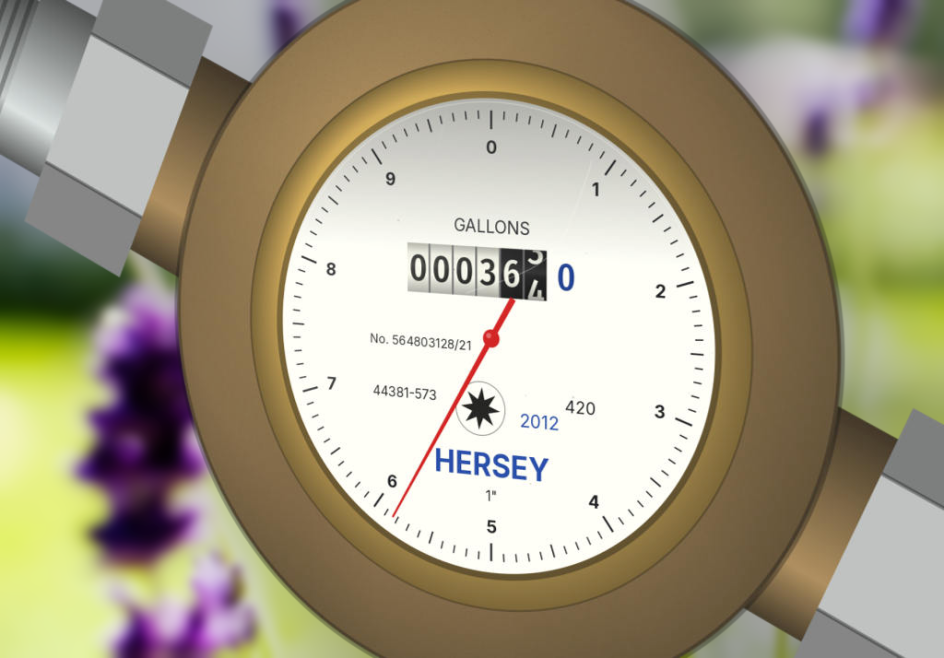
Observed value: 3635.8 gal
